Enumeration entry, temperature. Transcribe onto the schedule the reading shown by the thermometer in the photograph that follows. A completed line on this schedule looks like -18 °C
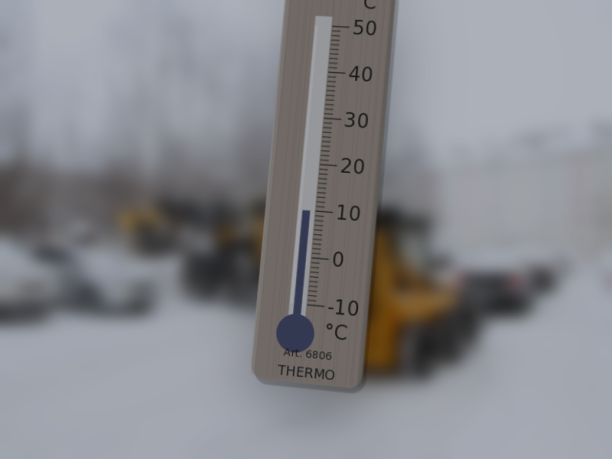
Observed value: 10 °C
